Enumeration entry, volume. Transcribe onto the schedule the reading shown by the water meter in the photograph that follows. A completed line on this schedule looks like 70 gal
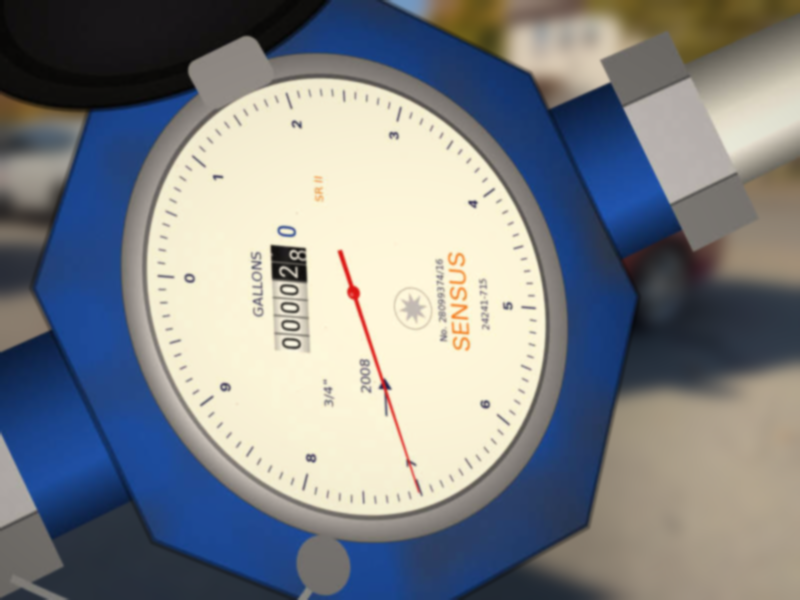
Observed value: 277.0 gal
